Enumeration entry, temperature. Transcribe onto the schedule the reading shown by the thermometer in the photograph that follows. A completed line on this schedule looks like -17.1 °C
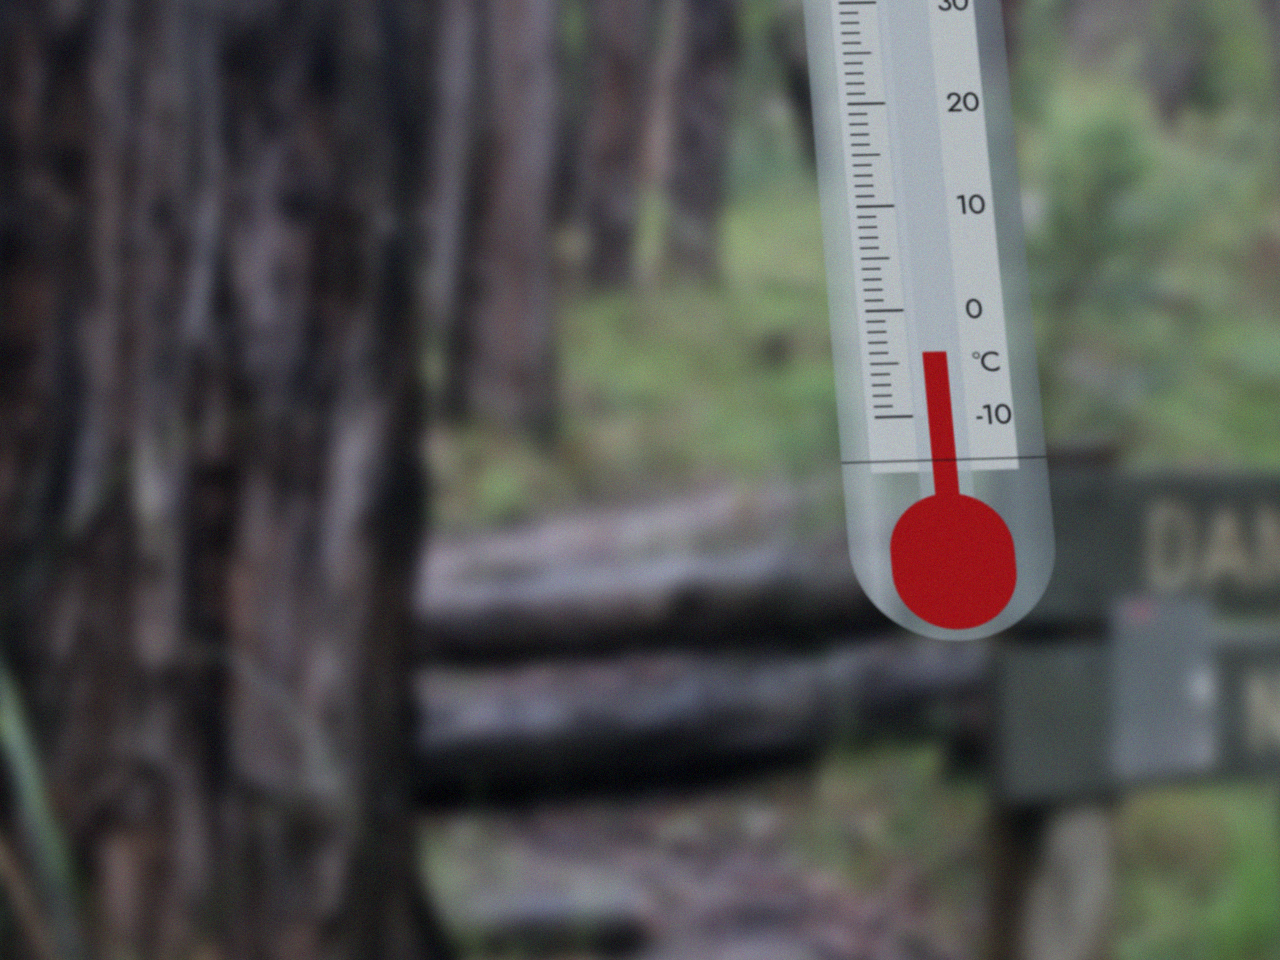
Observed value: -4 °C
